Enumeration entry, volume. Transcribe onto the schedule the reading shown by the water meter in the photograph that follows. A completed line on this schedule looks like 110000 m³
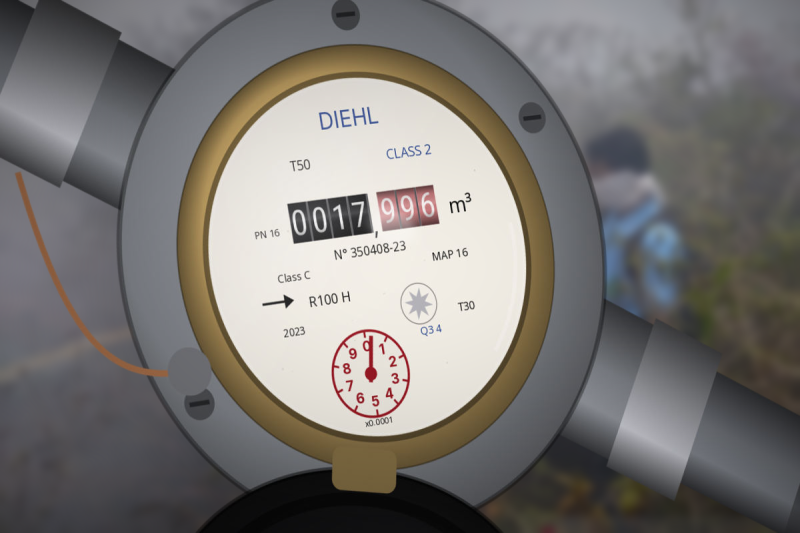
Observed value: 17.9960 m³
